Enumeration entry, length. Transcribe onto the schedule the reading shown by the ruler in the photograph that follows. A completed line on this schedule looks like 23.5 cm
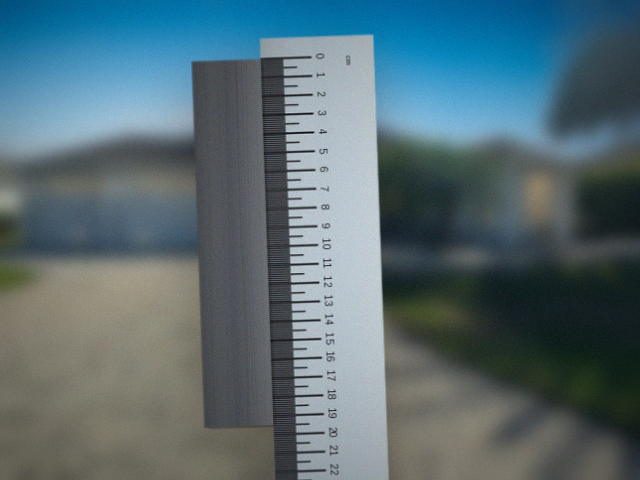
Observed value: 19.5 cm
